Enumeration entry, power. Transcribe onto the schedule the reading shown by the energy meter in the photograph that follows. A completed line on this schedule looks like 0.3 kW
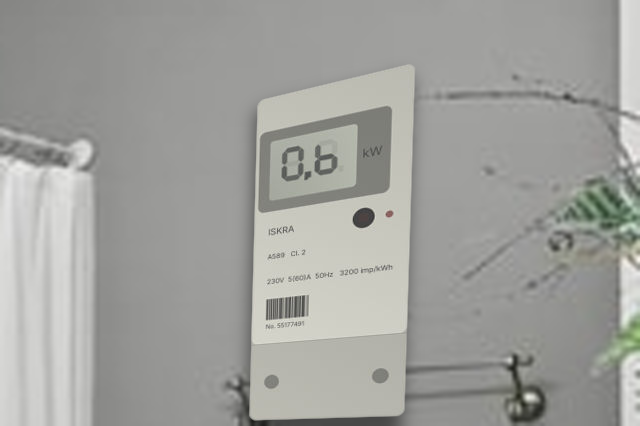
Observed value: 0.6 kW
